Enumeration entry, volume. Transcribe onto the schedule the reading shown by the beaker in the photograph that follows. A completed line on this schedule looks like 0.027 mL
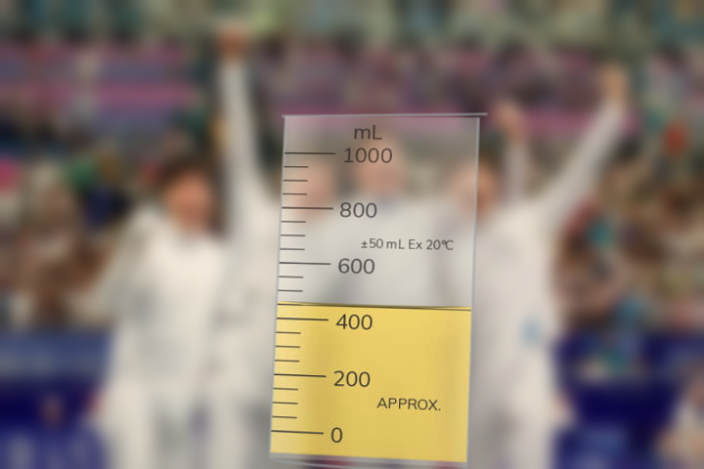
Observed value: 450 mL
